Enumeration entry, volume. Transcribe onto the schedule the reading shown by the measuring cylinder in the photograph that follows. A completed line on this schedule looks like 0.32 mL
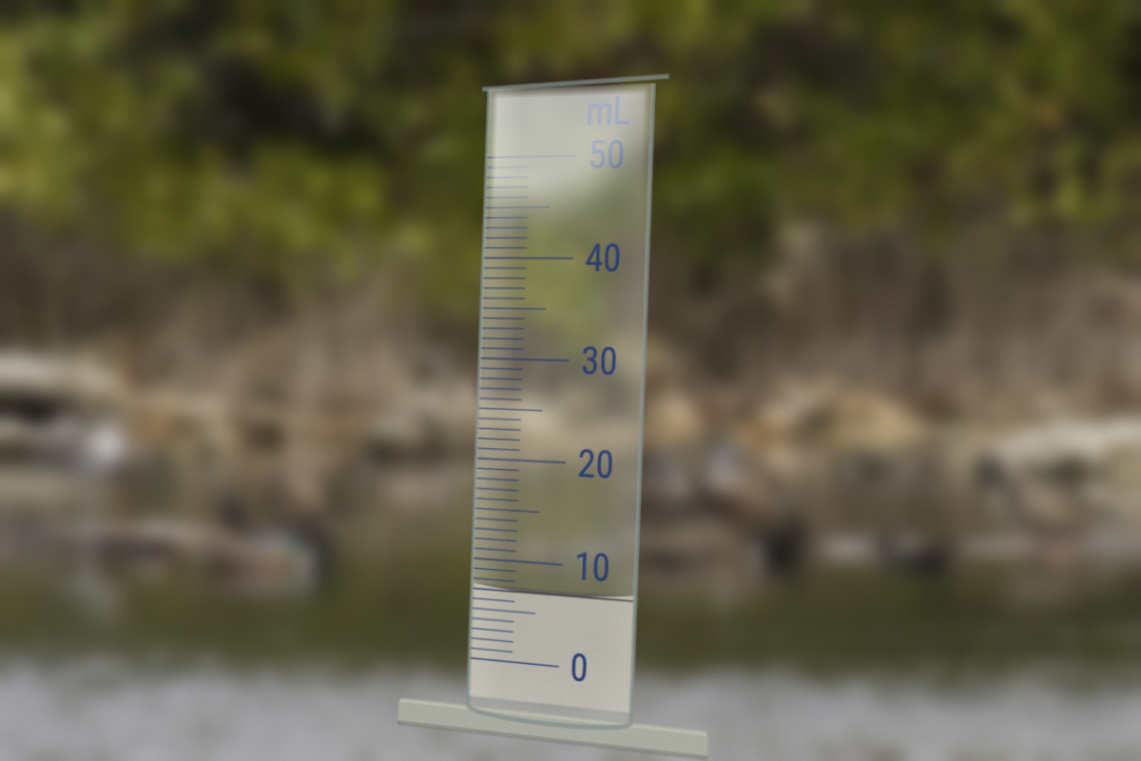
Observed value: 7 mL
